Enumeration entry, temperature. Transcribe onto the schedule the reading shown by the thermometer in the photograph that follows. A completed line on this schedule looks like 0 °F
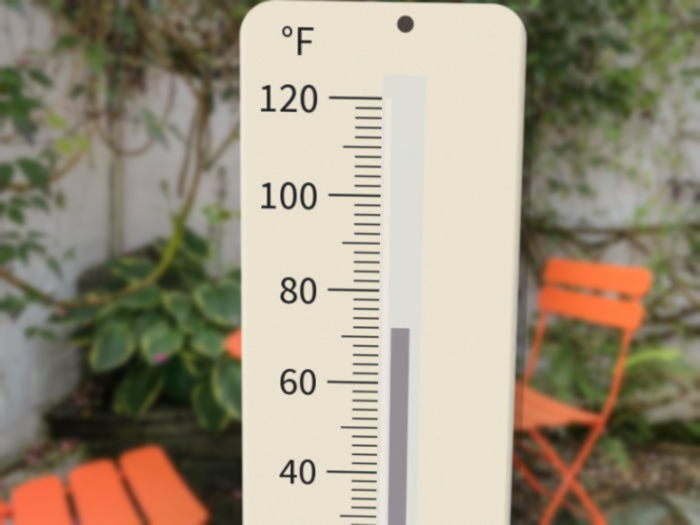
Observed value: 72 °F
